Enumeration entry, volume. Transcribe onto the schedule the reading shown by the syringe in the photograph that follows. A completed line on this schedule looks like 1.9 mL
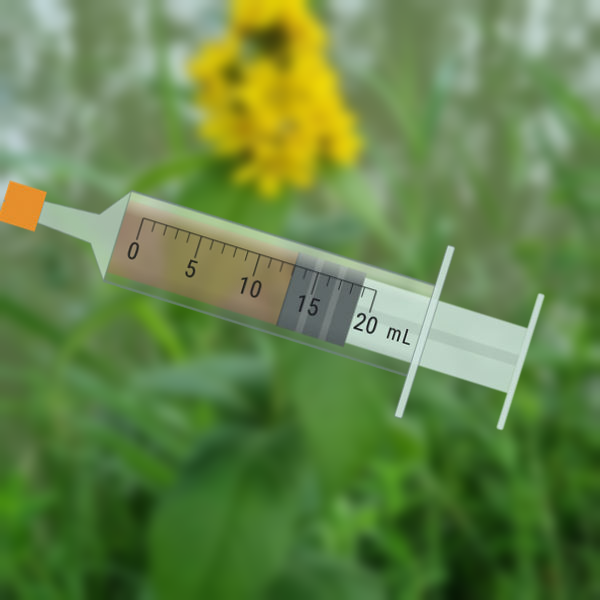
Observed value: 13 mL
